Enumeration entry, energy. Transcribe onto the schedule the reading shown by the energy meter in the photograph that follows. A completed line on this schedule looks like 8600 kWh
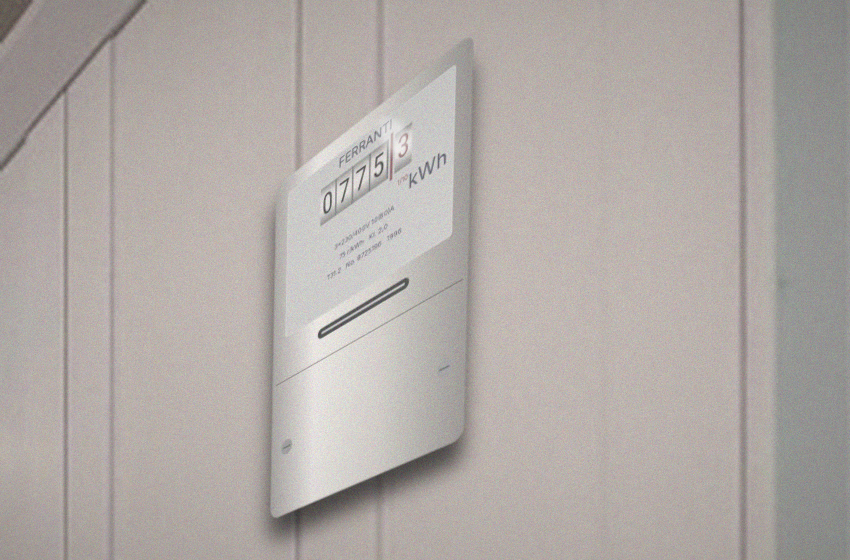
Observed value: 775.3 kWh
